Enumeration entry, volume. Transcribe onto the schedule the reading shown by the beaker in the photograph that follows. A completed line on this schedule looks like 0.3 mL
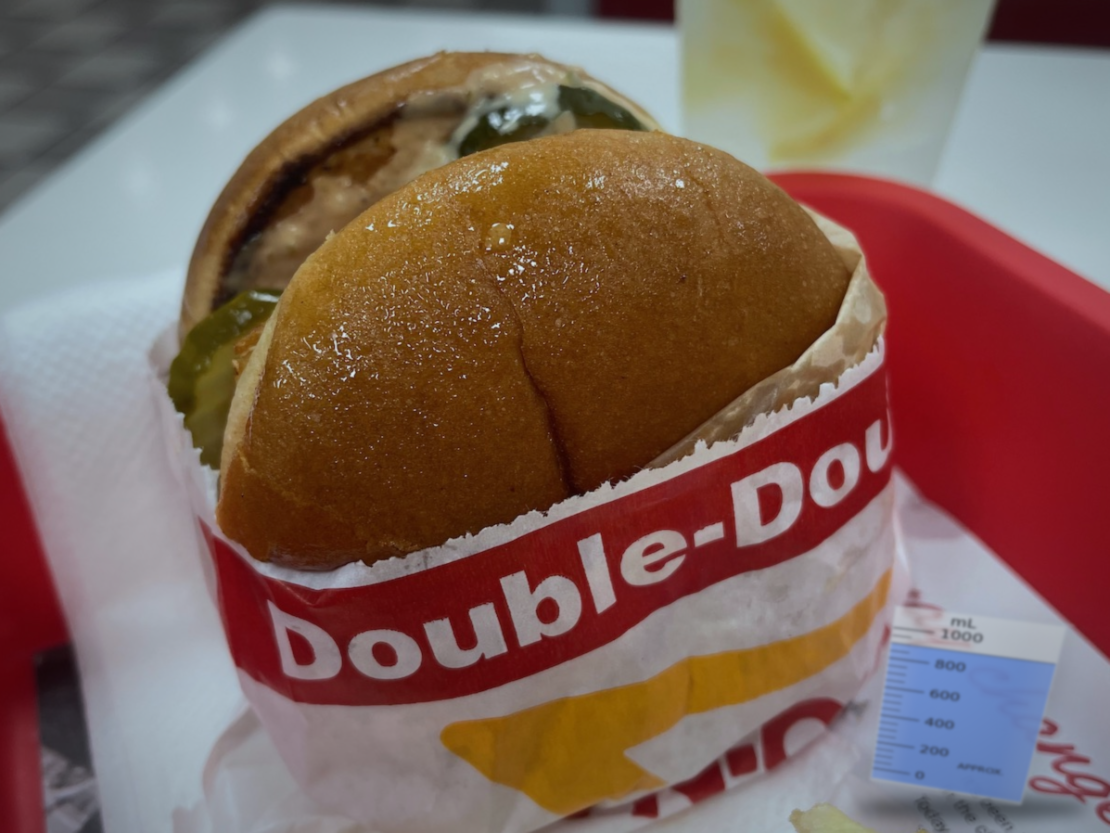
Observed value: 900 mL
